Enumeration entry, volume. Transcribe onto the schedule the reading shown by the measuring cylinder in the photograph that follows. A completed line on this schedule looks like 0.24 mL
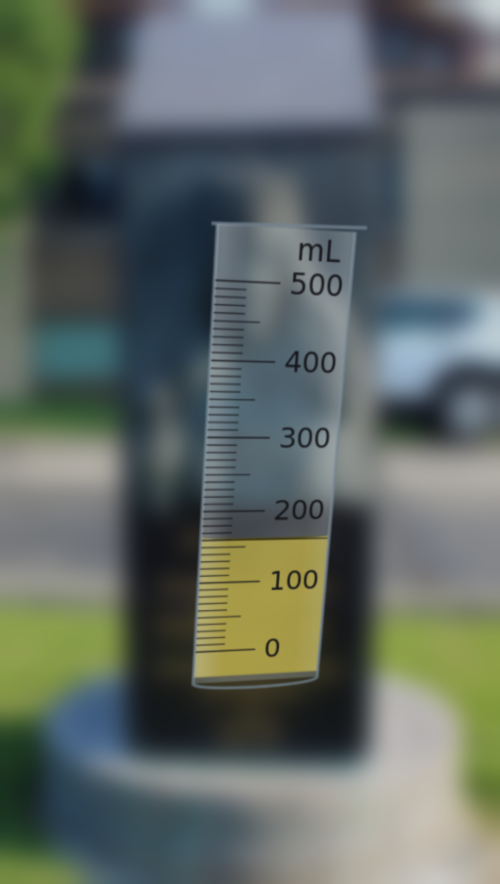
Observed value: 160 mL
